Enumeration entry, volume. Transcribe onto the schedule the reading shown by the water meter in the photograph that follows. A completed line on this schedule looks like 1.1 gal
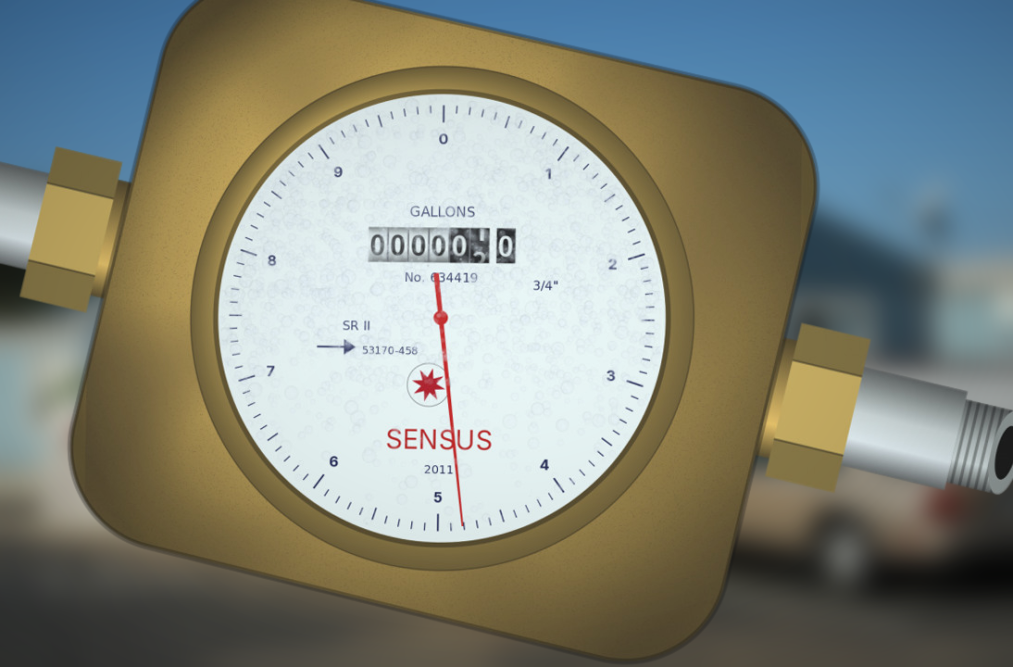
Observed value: 14.8 gal
